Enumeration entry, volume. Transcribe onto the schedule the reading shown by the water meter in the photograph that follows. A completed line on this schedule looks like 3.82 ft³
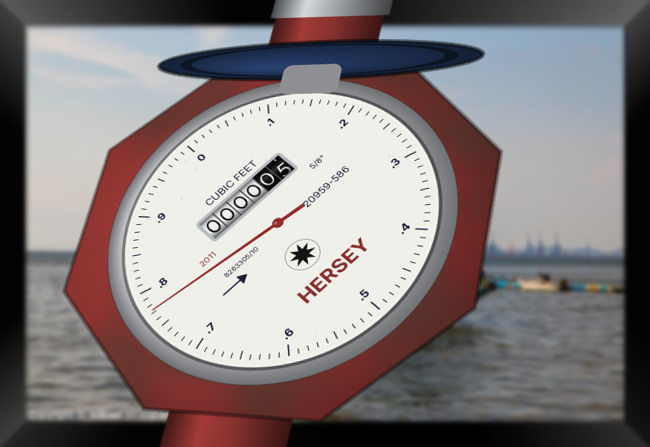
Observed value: 4.77 ft³
